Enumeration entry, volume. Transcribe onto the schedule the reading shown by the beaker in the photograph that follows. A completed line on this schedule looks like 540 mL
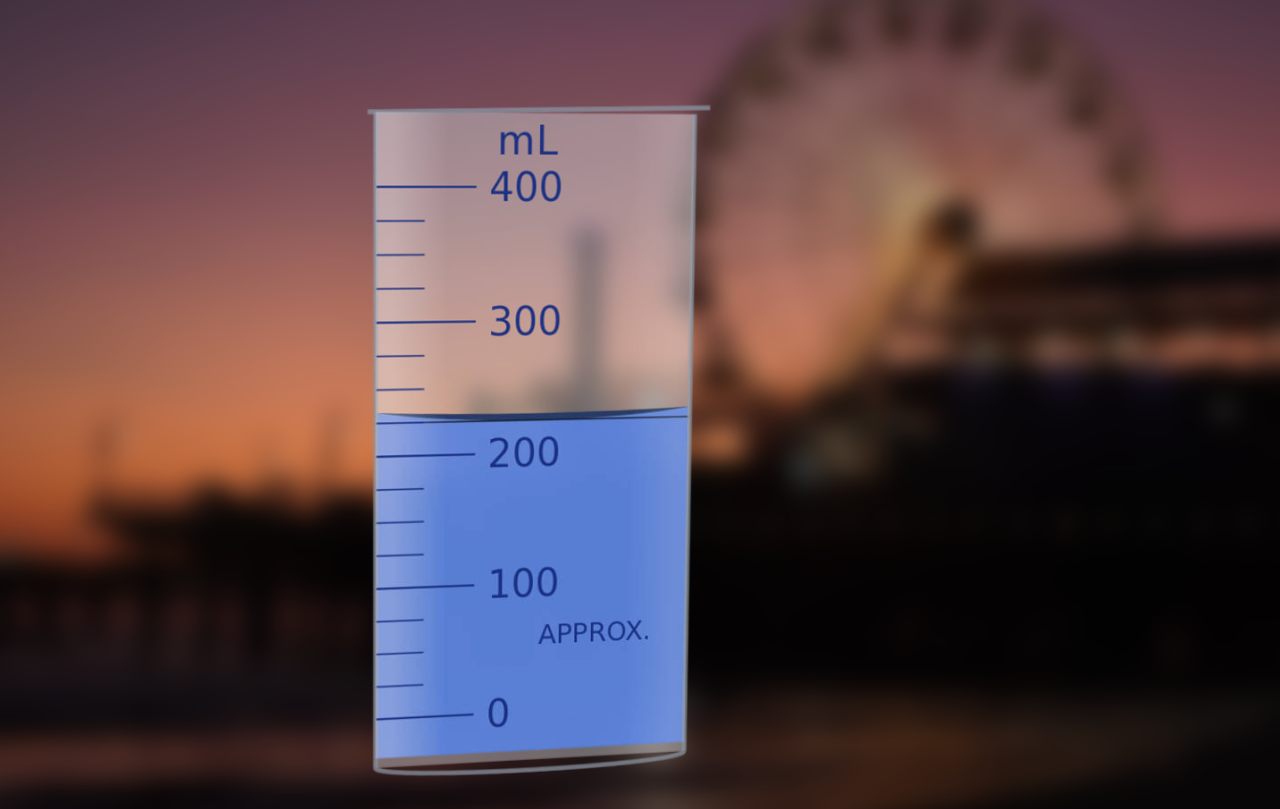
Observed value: 225 mL
